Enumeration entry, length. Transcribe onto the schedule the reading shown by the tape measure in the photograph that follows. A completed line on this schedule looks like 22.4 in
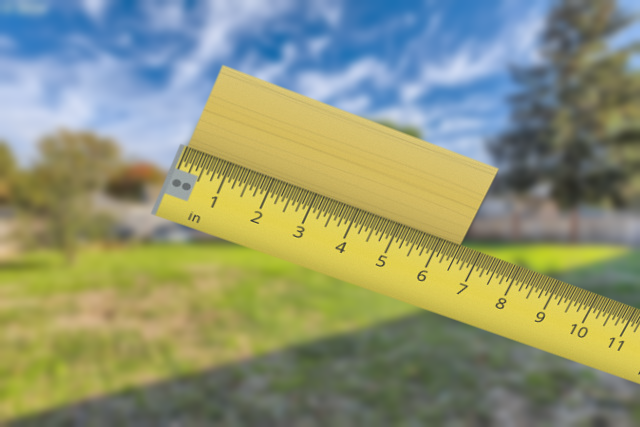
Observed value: 6.5 in
